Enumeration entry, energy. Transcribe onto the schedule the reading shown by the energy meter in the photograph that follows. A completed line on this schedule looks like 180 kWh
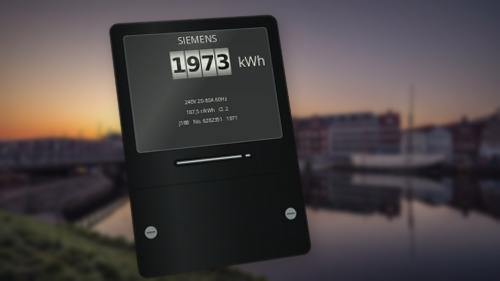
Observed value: 1973 kWh
